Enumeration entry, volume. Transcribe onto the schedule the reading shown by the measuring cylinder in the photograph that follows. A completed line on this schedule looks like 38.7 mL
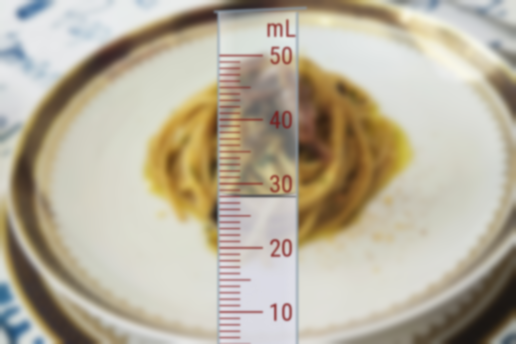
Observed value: 28 mL
